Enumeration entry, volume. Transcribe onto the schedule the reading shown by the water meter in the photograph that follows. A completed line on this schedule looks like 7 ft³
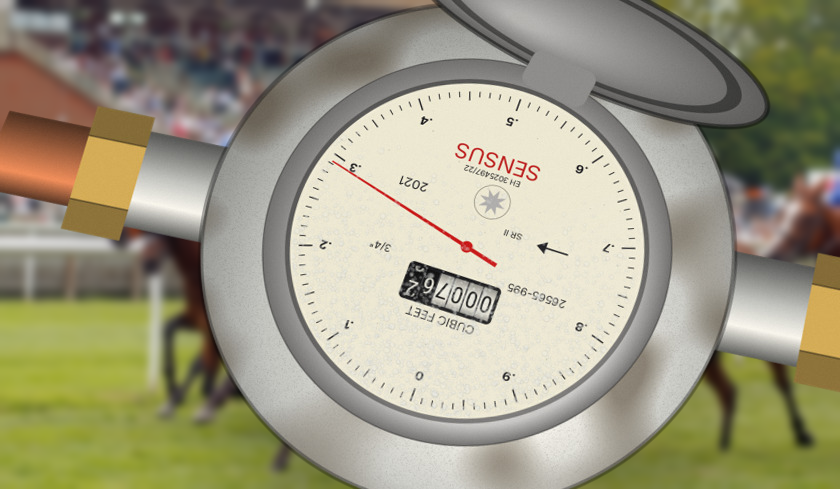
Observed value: 762.29 ft³
